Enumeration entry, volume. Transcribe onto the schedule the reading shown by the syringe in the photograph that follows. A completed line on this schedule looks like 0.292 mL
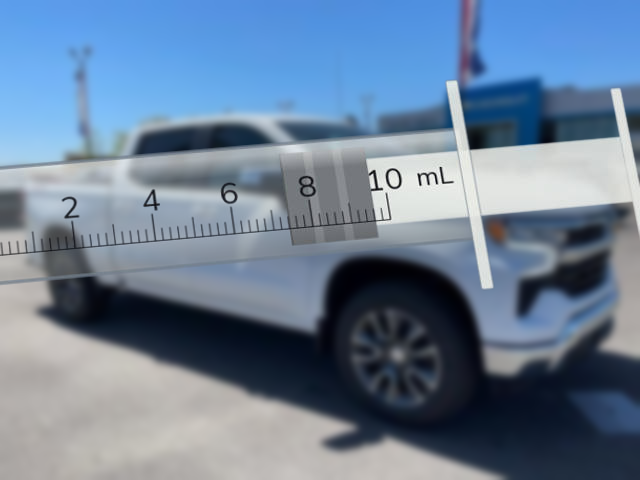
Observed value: 7.4 mL
